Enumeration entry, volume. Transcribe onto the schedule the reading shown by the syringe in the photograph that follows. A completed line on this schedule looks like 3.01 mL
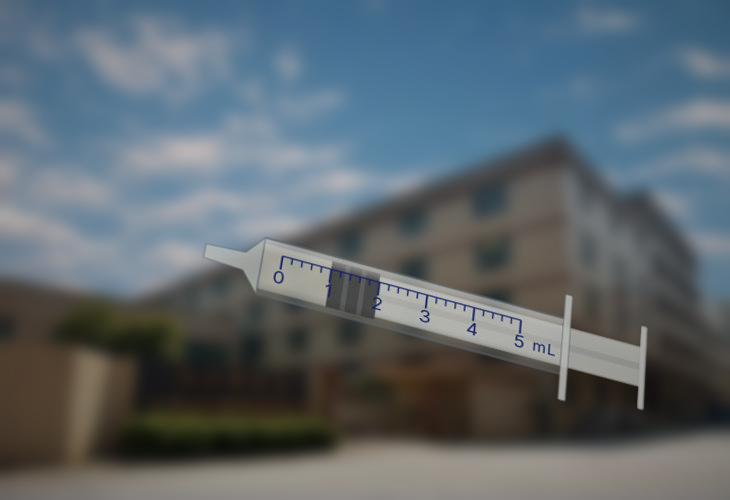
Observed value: 1 mL
